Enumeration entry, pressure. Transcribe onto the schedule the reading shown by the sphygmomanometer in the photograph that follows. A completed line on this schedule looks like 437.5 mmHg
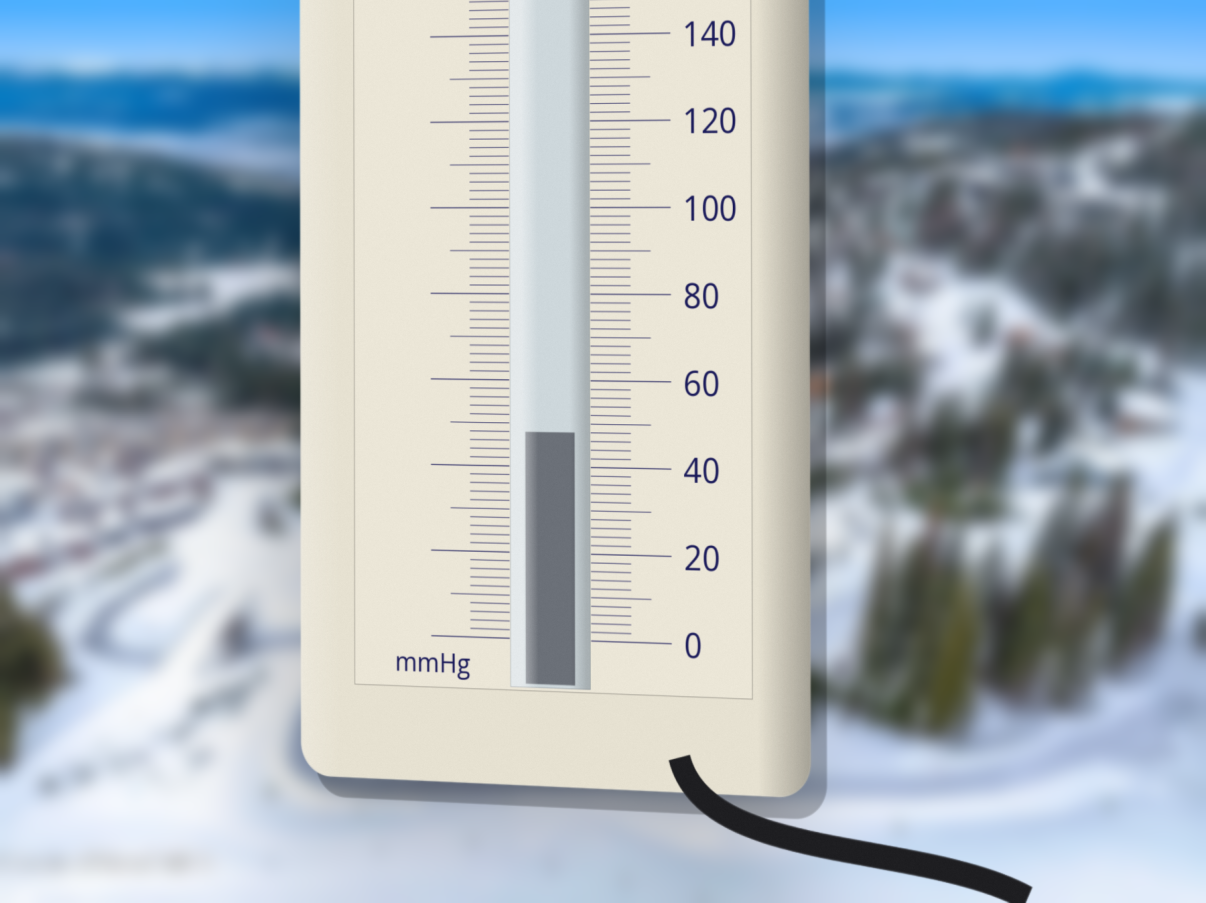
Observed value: 48 mmHg
